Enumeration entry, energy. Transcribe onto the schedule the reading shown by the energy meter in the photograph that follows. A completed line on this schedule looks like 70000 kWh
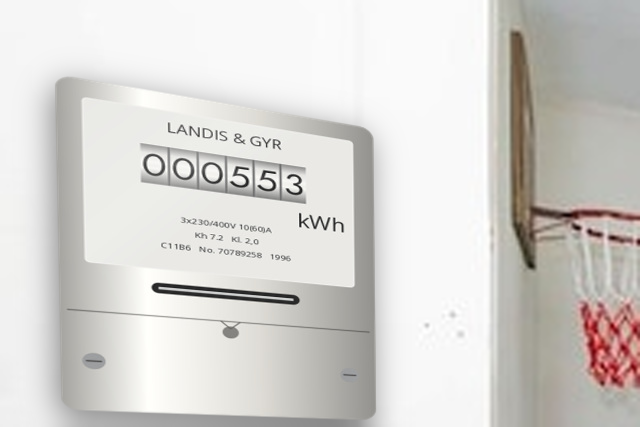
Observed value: 553 kWh
